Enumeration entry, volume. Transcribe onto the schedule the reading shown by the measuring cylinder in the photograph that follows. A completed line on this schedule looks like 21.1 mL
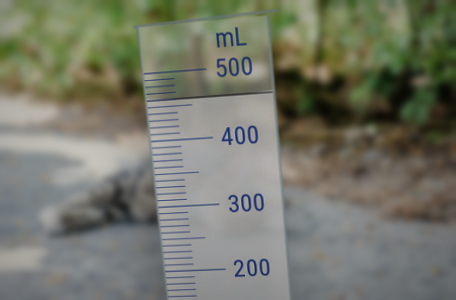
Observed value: 460 mL
